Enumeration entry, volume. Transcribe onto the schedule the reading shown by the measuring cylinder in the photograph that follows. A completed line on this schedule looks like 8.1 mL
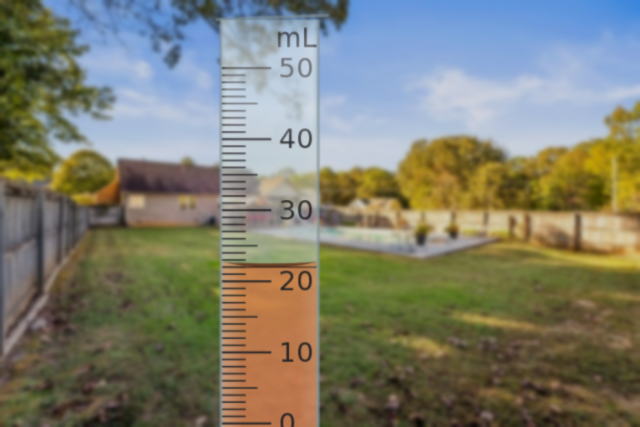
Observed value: 22 mL
